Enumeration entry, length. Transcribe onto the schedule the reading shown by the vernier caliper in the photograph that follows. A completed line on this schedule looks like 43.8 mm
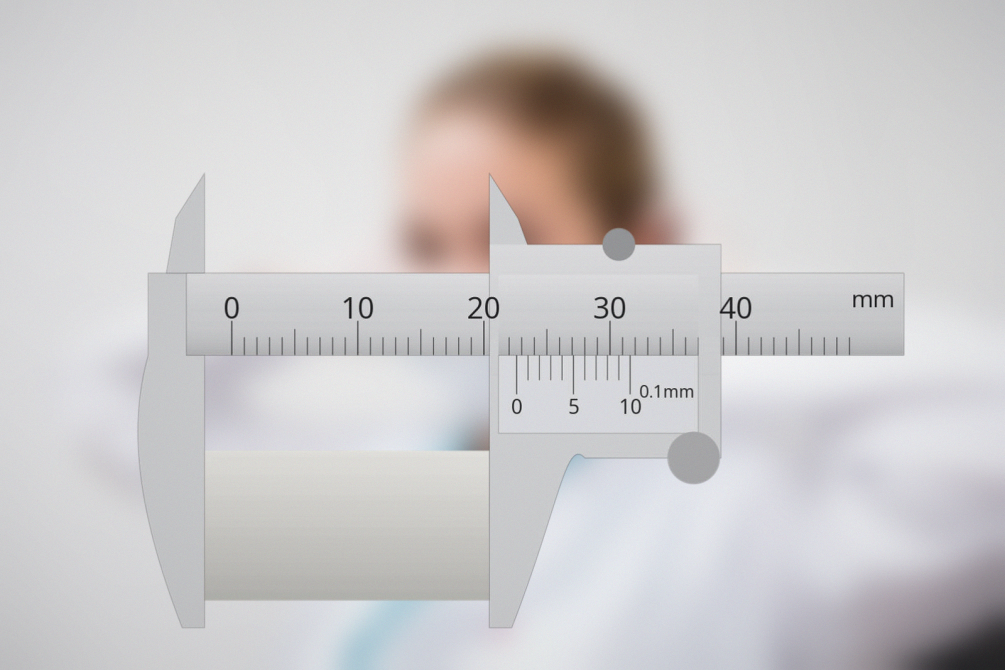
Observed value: 22.6 mm
